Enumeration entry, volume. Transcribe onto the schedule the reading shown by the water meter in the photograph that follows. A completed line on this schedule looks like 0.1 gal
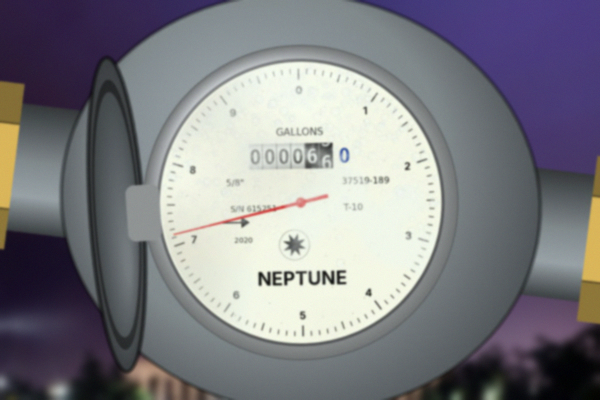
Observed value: 657.1 gal
